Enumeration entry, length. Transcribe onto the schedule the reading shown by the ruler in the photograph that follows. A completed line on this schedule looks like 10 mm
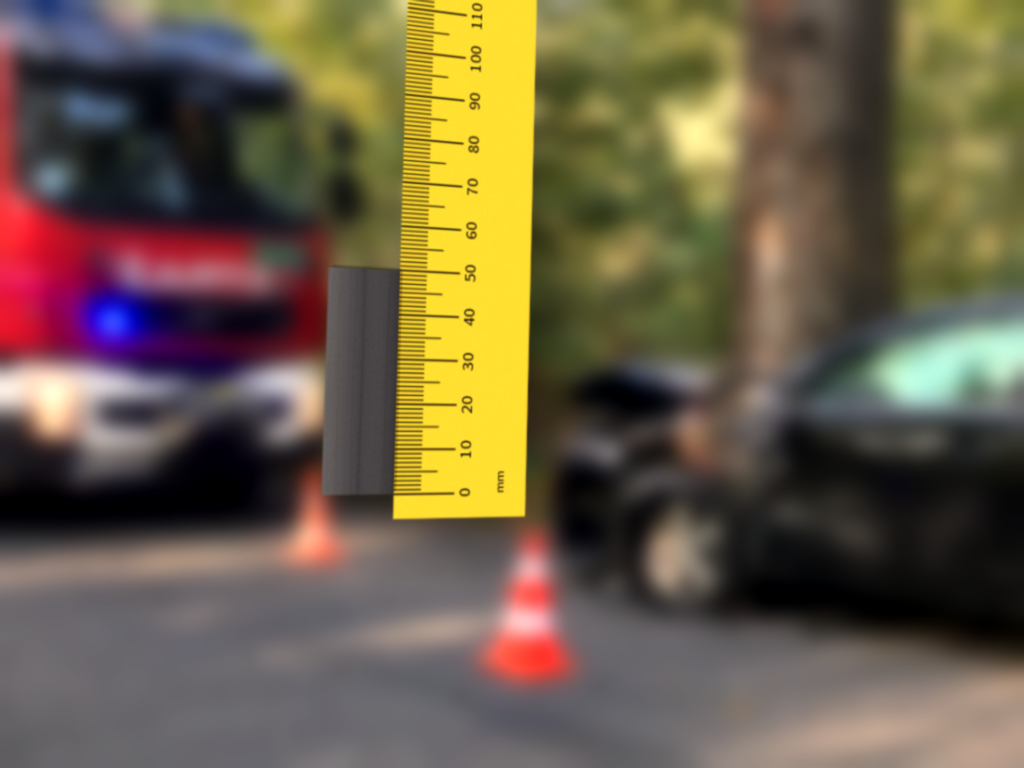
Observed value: 50 mm
